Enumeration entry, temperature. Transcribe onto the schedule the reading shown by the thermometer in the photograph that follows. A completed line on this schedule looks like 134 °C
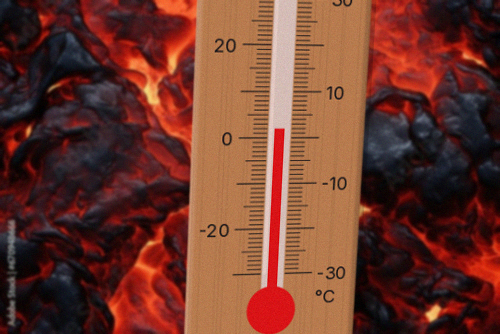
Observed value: 2 °C
